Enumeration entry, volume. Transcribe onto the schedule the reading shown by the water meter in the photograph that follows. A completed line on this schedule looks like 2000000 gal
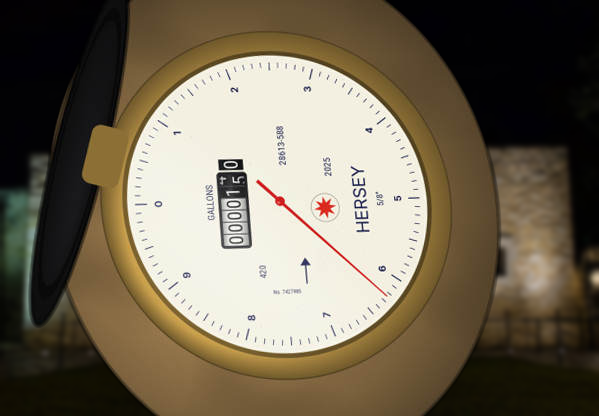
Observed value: 146.2 gal
